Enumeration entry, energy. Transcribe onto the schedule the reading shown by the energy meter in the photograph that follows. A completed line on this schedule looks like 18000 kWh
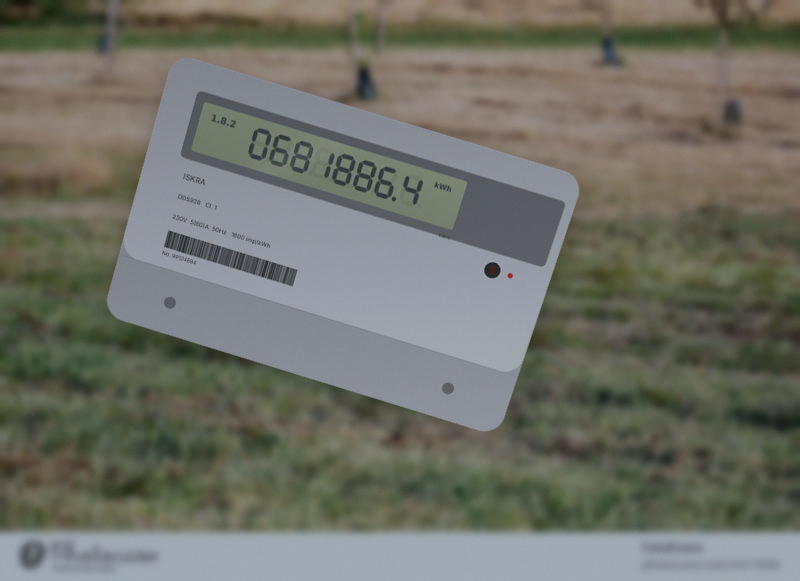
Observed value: 681886.4 kWh
